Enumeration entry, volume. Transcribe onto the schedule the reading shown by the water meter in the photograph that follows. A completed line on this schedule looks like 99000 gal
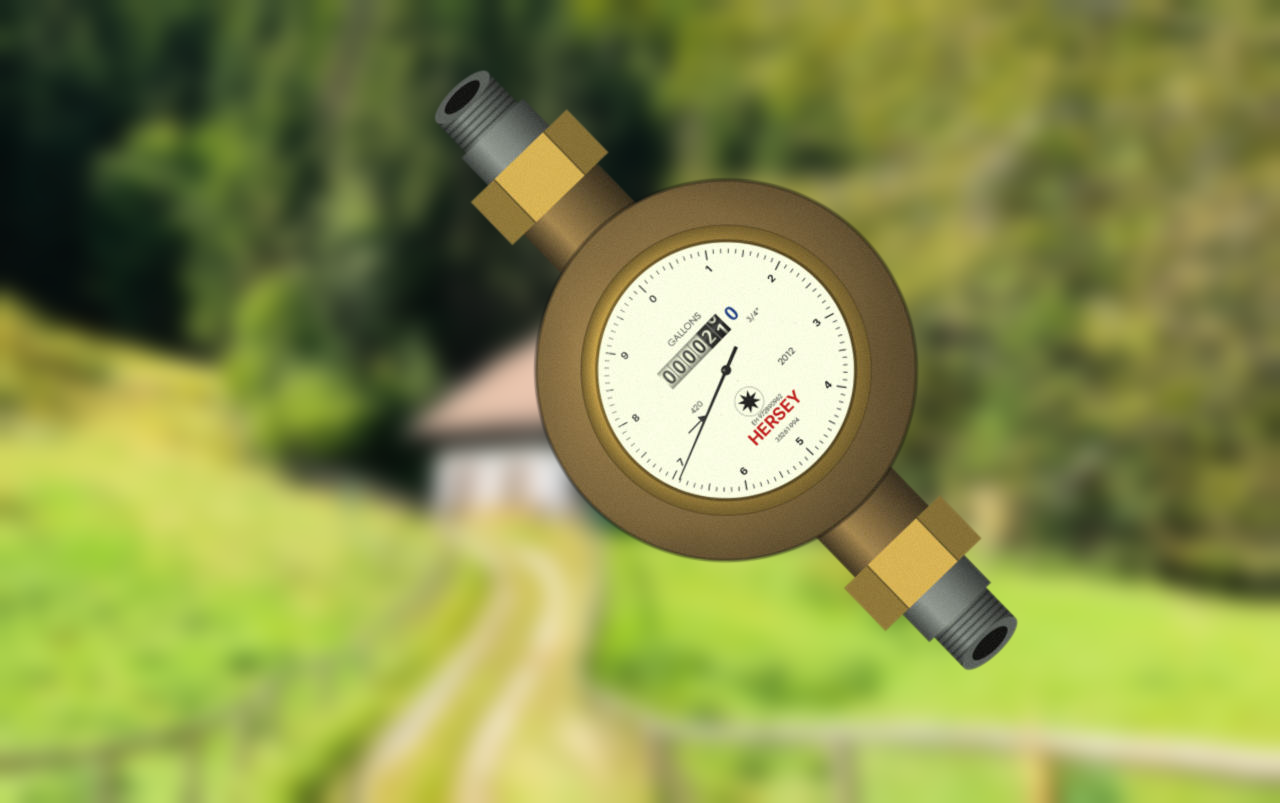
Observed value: 206.9 gal
